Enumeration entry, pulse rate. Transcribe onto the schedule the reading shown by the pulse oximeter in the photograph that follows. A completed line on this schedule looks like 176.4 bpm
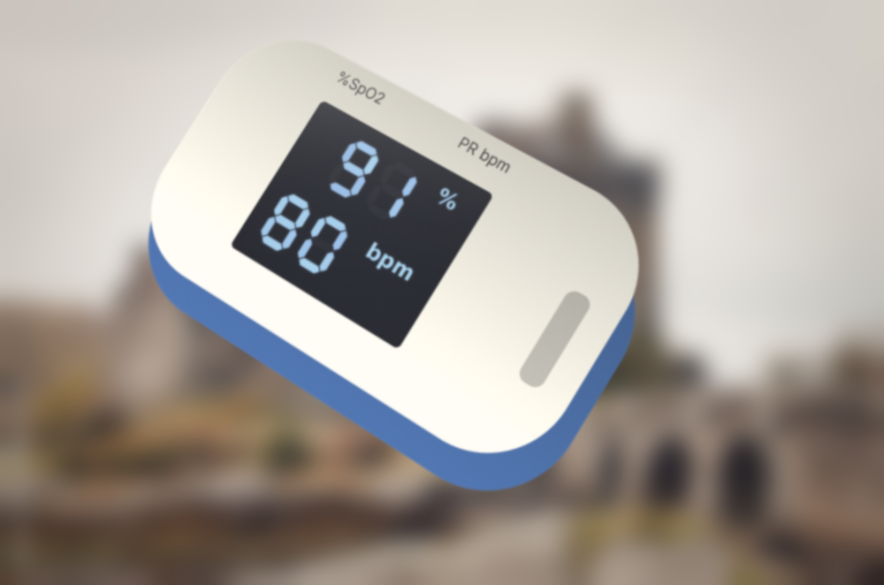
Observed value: 80 bpm
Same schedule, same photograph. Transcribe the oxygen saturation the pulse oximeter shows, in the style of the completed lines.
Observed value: 91 %
